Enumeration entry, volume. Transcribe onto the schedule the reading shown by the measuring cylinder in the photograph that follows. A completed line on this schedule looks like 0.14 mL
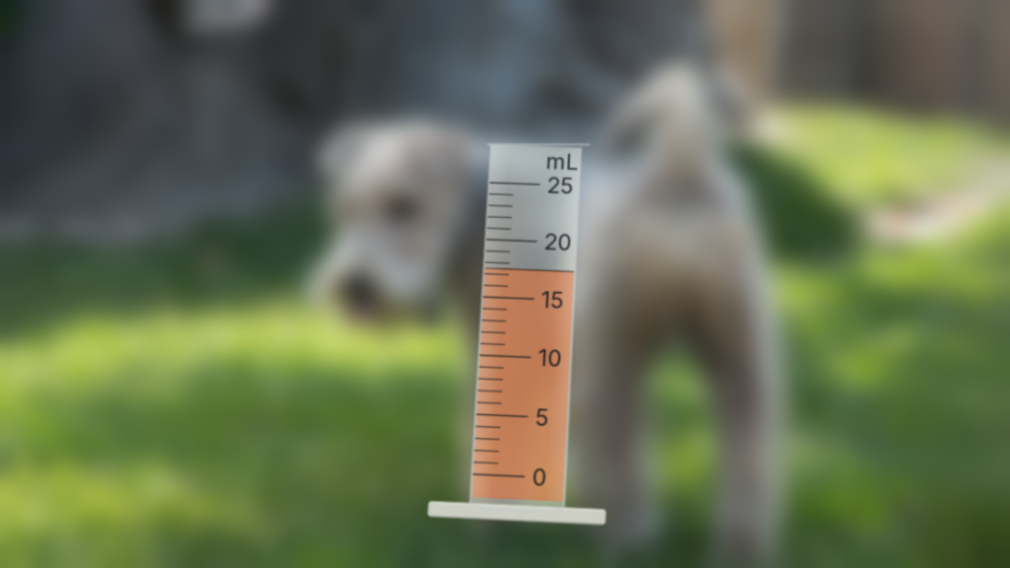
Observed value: 17.5 mL
